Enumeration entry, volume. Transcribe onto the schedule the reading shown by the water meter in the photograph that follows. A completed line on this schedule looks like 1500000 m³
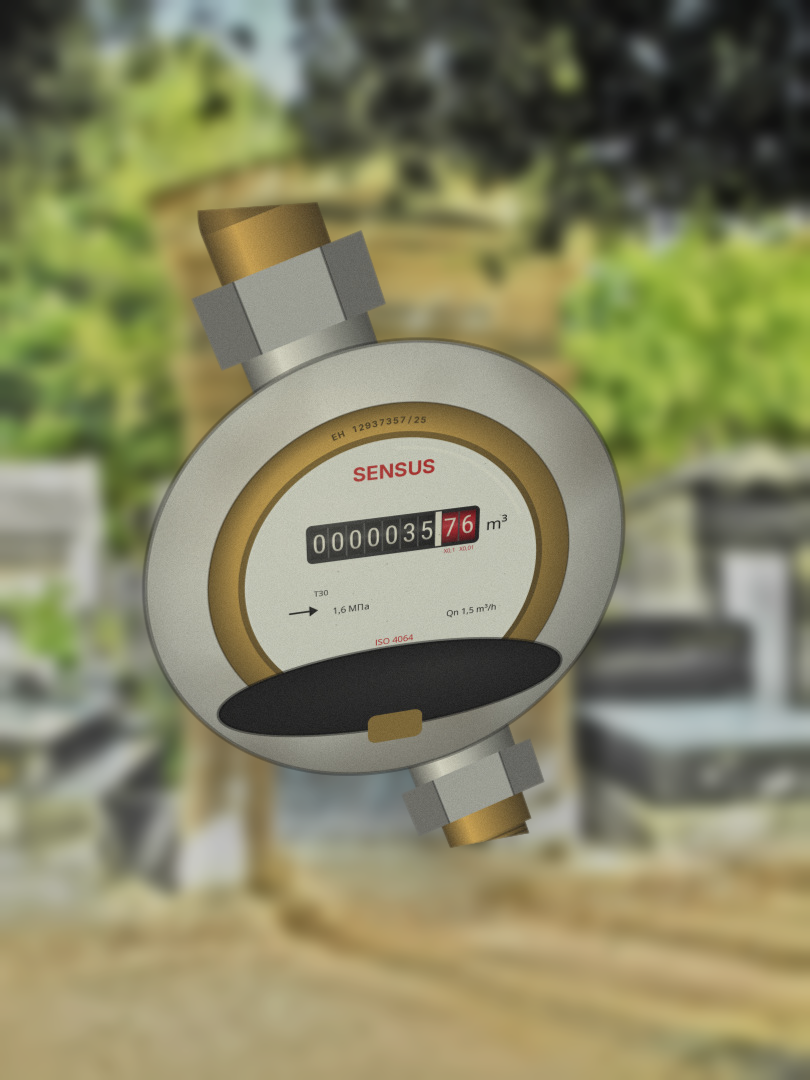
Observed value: 35.76 m³
